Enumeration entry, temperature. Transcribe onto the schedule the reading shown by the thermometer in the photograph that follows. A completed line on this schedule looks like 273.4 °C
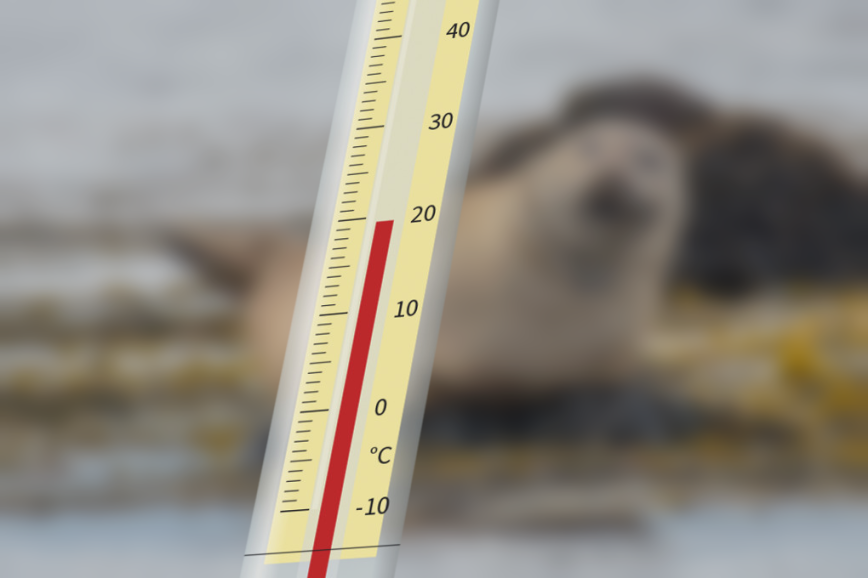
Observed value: 19.5 °C
